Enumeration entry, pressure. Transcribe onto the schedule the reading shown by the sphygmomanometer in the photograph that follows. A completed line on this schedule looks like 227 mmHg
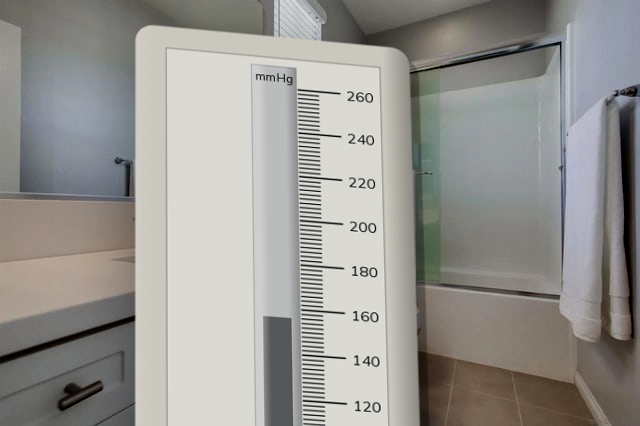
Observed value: 156 mmHg
